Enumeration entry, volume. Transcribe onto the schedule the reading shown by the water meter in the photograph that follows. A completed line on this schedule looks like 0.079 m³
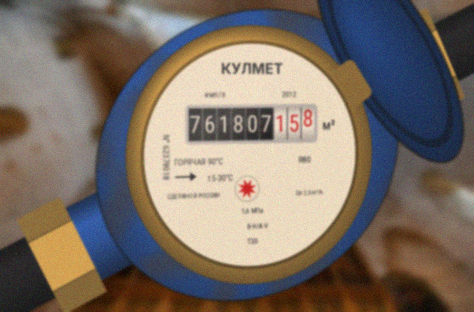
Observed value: 761807.158 m³
